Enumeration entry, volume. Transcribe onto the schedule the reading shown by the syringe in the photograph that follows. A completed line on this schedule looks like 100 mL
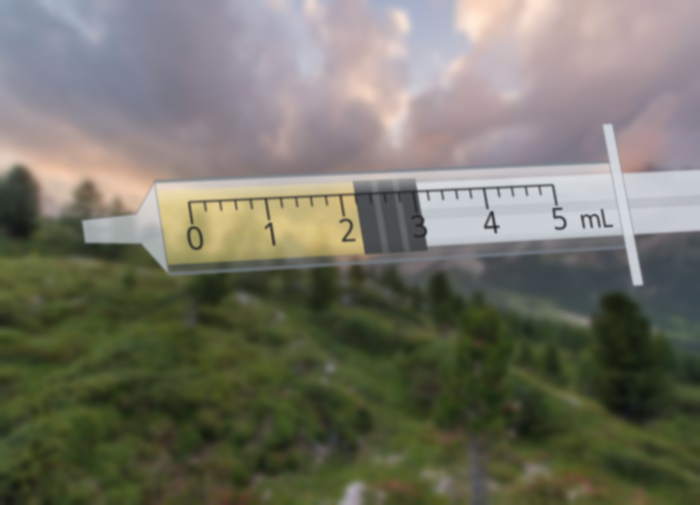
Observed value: 2.2 mL
